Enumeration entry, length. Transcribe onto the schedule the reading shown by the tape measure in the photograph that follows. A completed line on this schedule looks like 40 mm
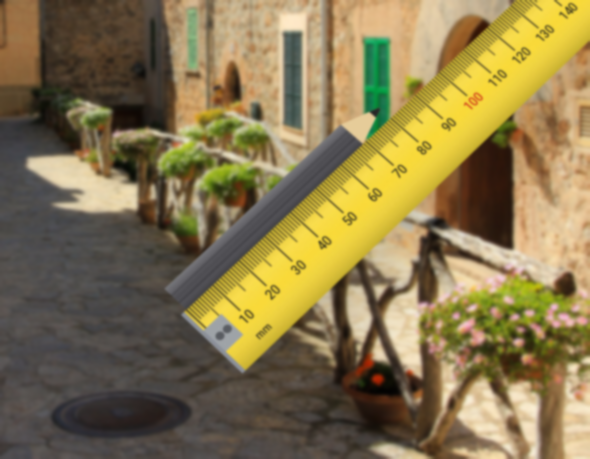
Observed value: 80 mm
